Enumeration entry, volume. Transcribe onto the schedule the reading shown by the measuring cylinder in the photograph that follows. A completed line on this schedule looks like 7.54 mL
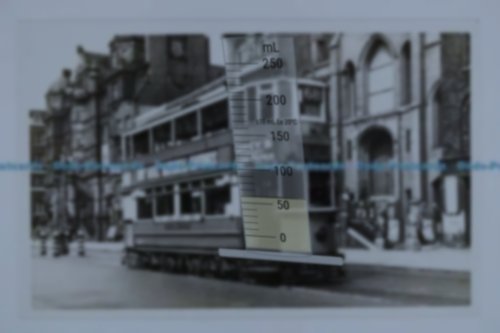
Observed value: 60 mL
